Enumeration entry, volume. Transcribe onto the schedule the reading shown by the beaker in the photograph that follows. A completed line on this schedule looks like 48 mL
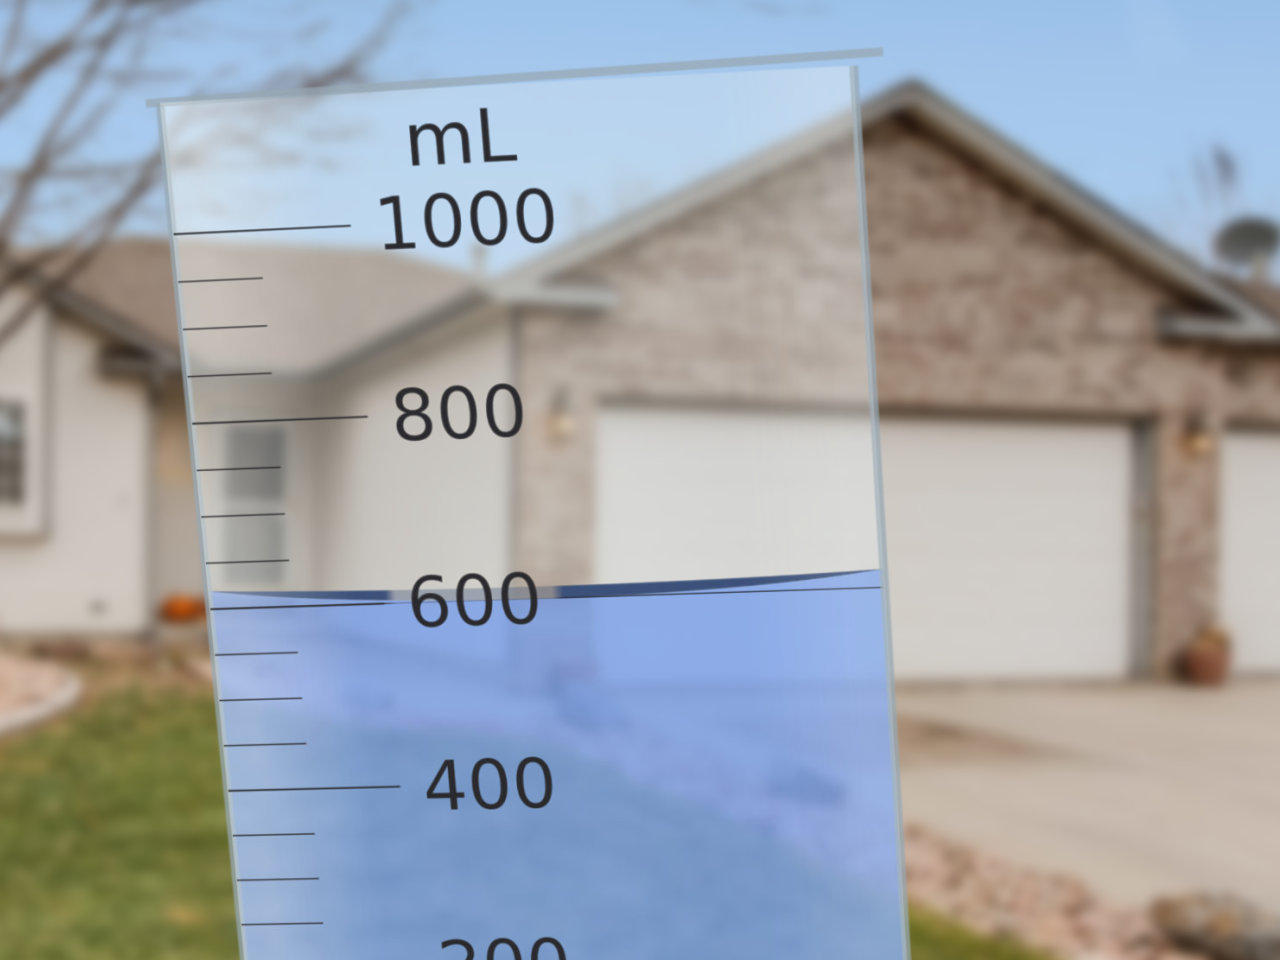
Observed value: 600 mL
